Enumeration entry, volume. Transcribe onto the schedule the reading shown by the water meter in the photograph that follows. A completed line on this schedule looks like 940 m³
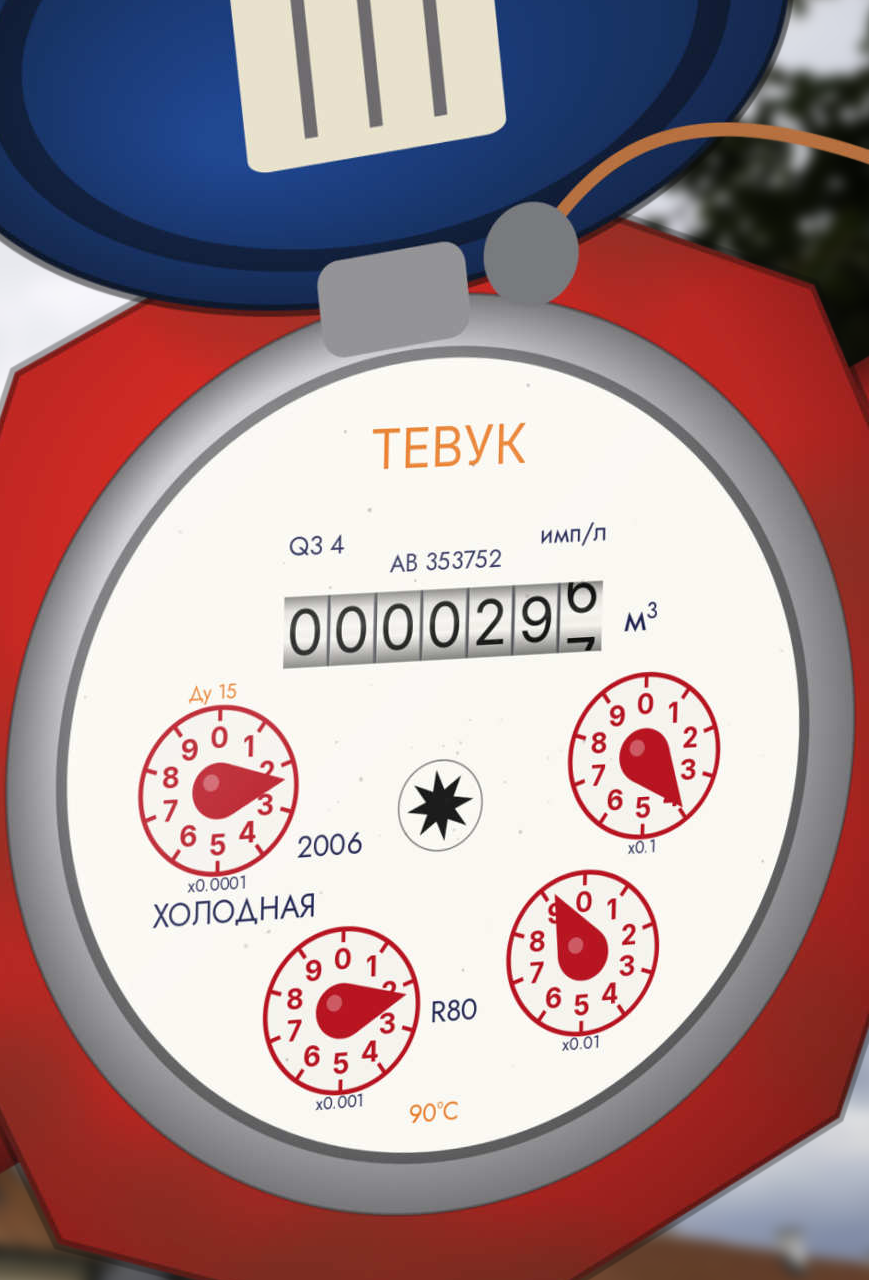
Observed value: 296.3922 m³
